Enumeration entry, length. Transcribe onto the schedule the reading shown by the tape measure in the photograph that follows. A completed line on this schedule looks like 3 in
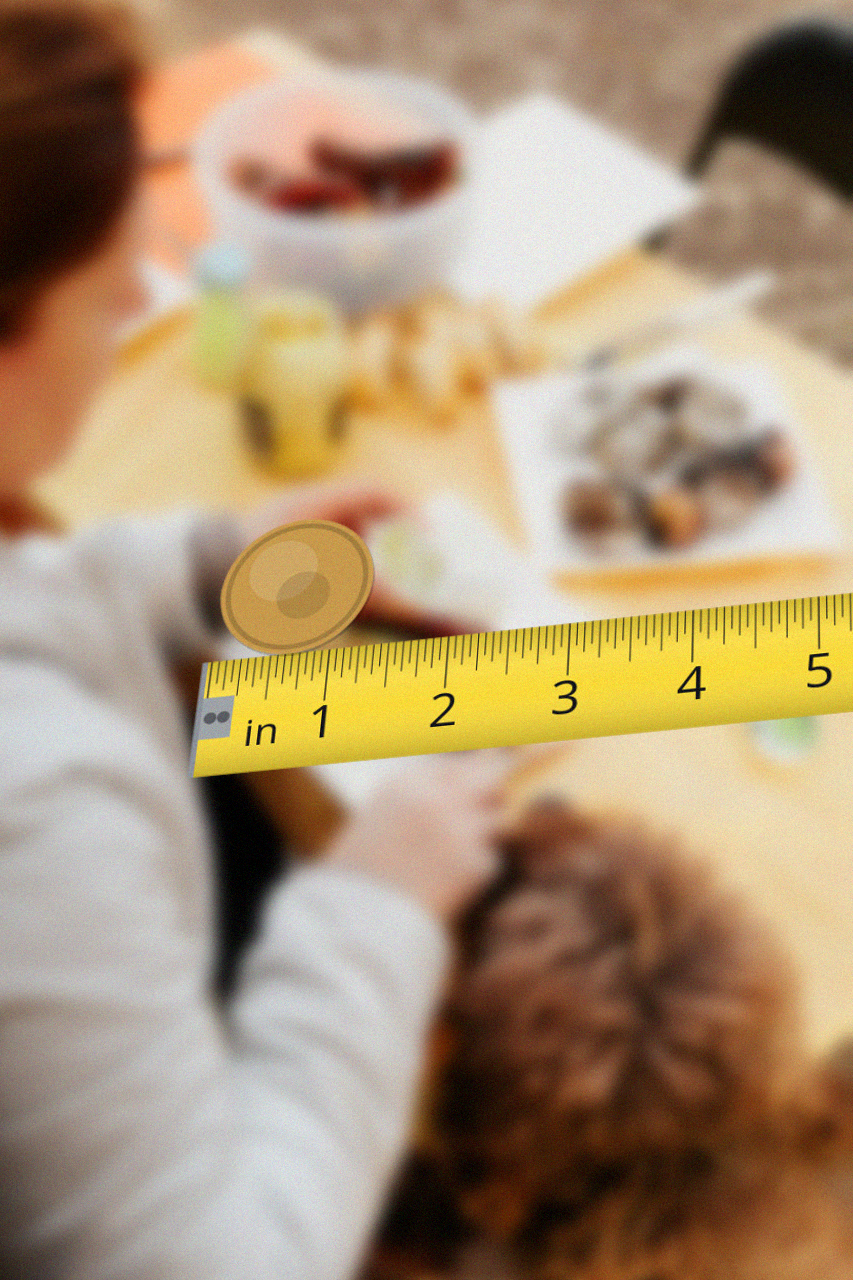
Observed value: 1.3125 in
